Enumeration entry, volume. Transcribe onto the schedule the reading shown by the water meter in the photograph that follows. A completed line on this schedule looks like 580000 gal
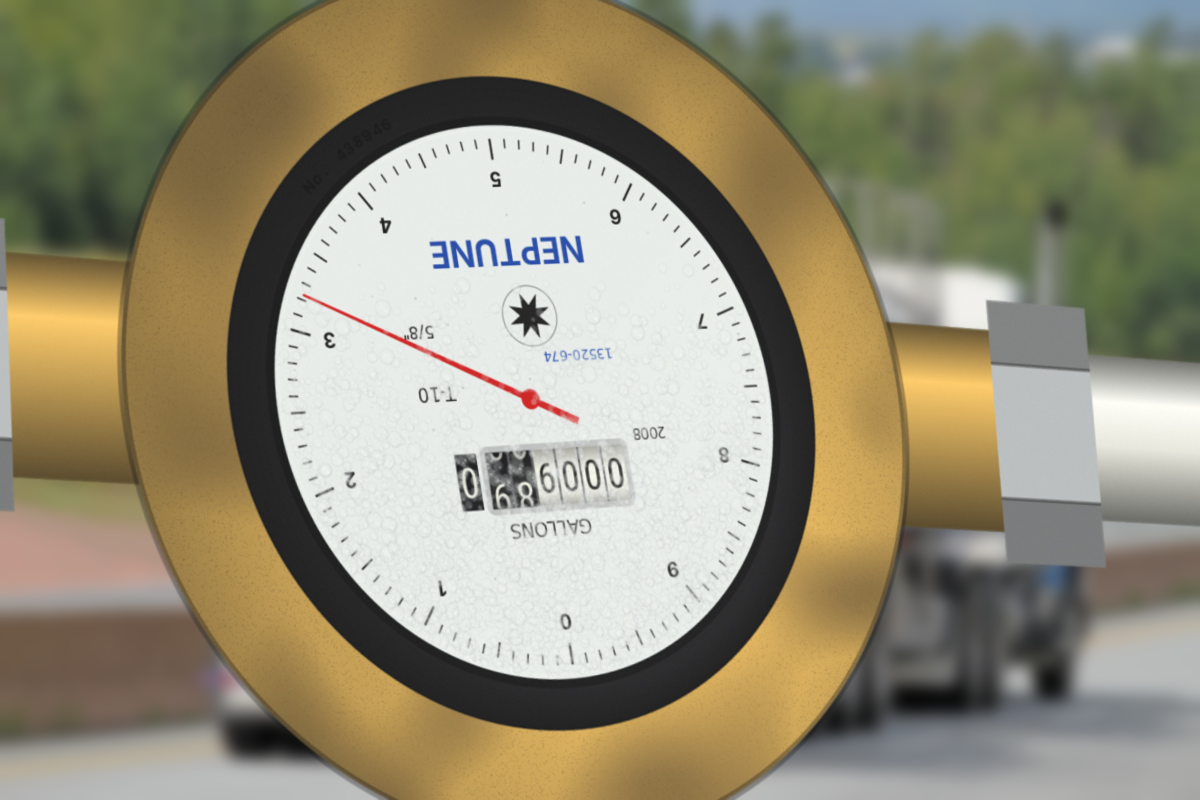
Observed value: 9893.2 gal
